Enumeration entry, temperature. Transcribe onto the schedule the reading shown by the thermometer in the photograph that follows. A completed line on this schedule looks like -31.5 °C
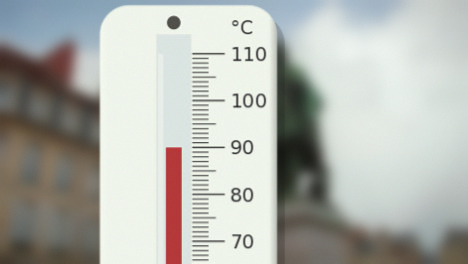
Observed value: 90 °C
